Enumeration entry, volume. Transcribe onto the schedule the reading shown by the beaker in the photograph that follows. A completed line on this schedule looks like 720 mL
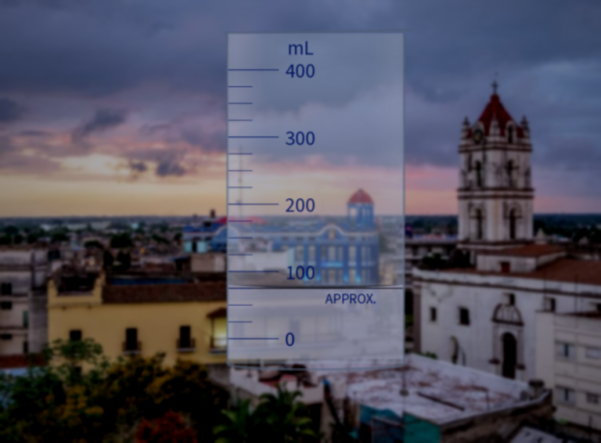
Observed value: 75 mL
